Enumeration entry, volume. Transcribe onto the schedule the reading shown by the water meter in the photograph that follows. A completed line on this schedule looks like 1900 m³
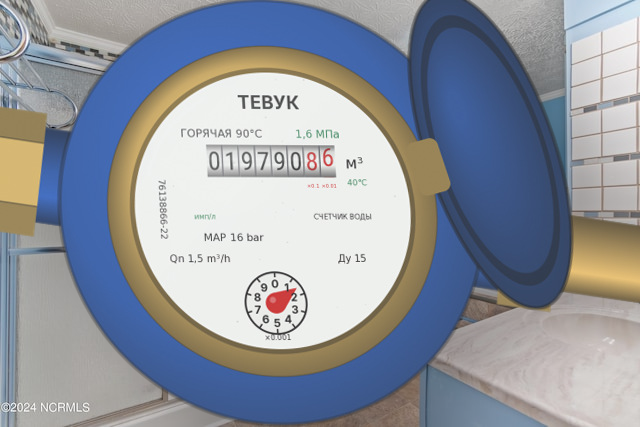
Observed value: 19790.861 m³
